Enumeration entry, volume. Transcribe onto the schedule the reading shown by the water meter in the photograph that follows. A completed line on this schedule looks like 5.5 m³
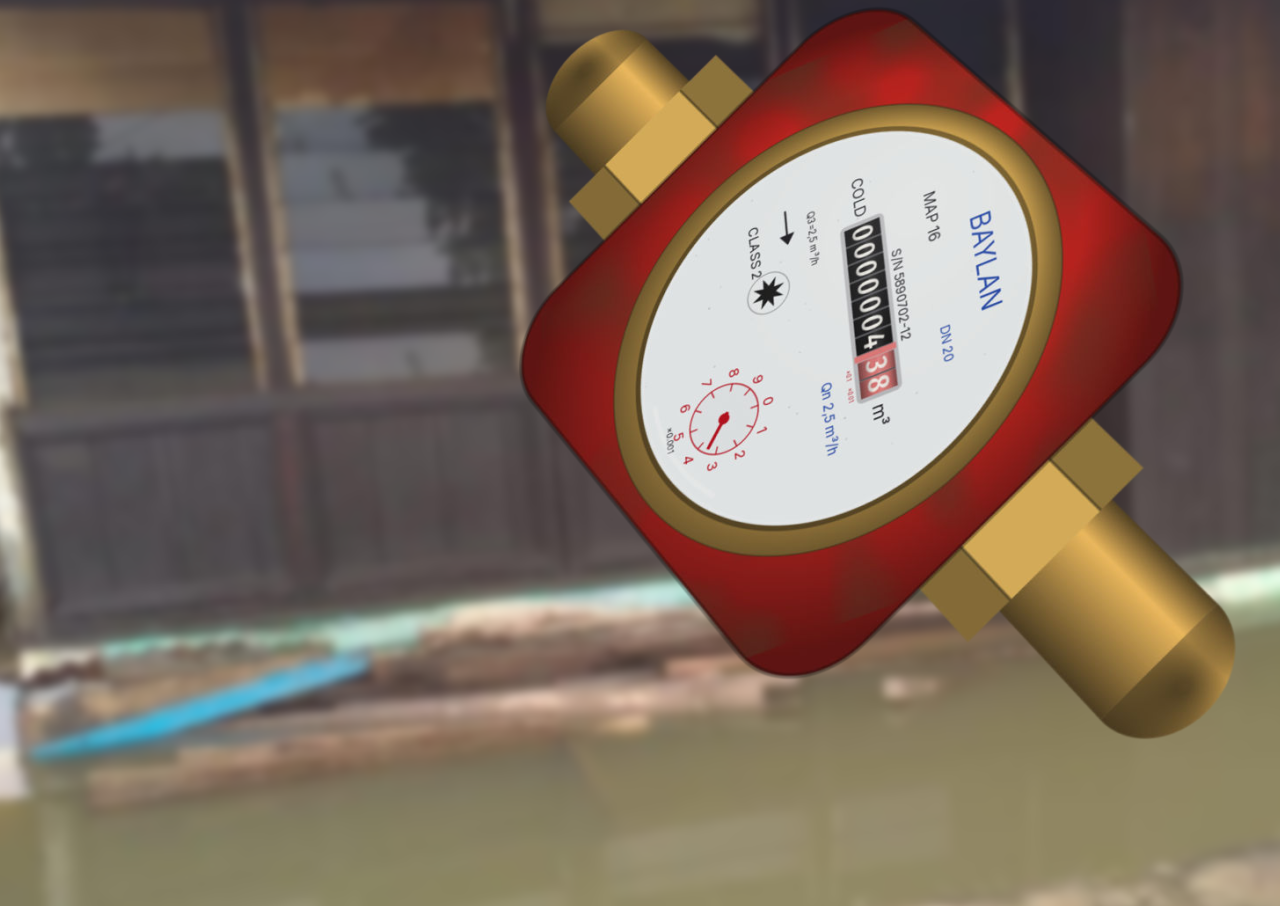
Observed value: 4.383 m³
